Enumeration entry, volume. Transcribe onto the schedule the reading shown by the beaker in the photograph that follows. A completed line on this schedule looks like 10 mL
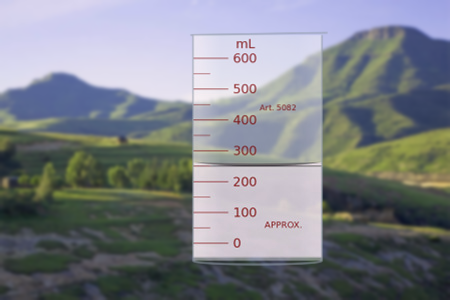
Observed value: 250 mL
